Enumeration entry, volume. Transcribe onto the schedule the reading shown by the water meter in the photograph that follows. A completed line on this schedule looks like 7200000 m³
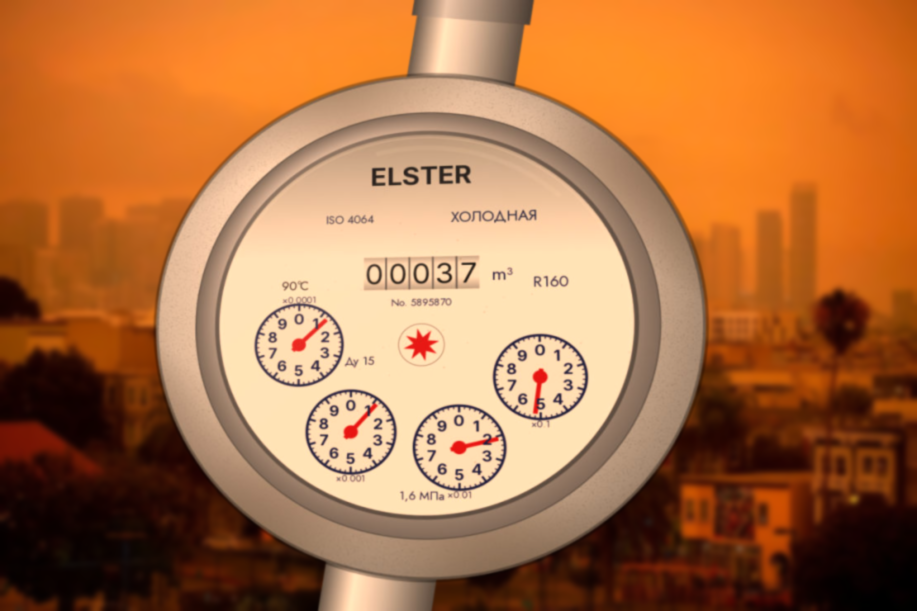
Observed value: 37.5211 m³
